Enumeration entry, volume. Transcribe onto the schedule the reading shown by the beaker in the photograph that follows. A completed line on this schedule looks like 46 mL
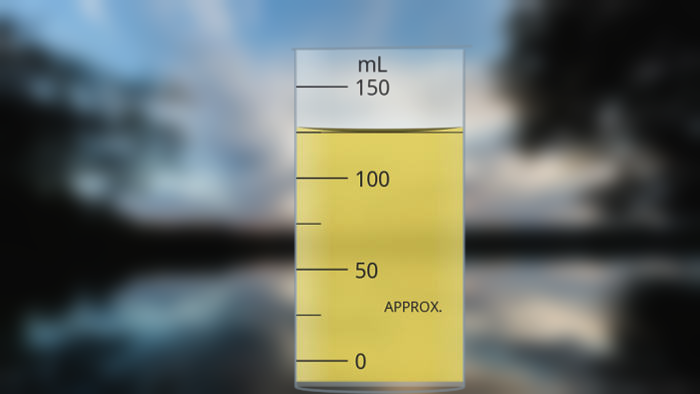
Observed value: 125 mL
